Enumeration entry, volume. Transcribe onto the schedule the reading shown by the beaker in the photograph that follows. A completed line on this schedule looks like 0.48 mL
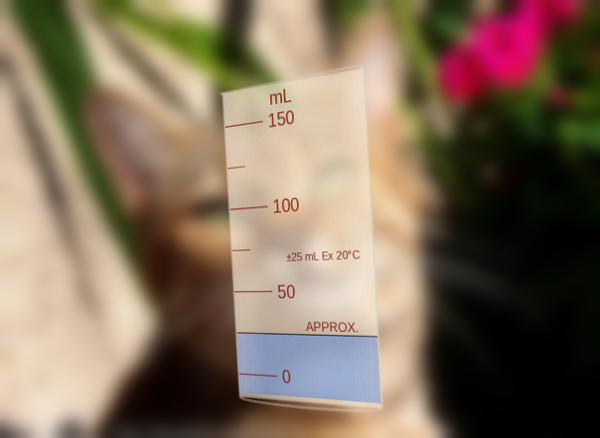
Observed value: 25 mL
